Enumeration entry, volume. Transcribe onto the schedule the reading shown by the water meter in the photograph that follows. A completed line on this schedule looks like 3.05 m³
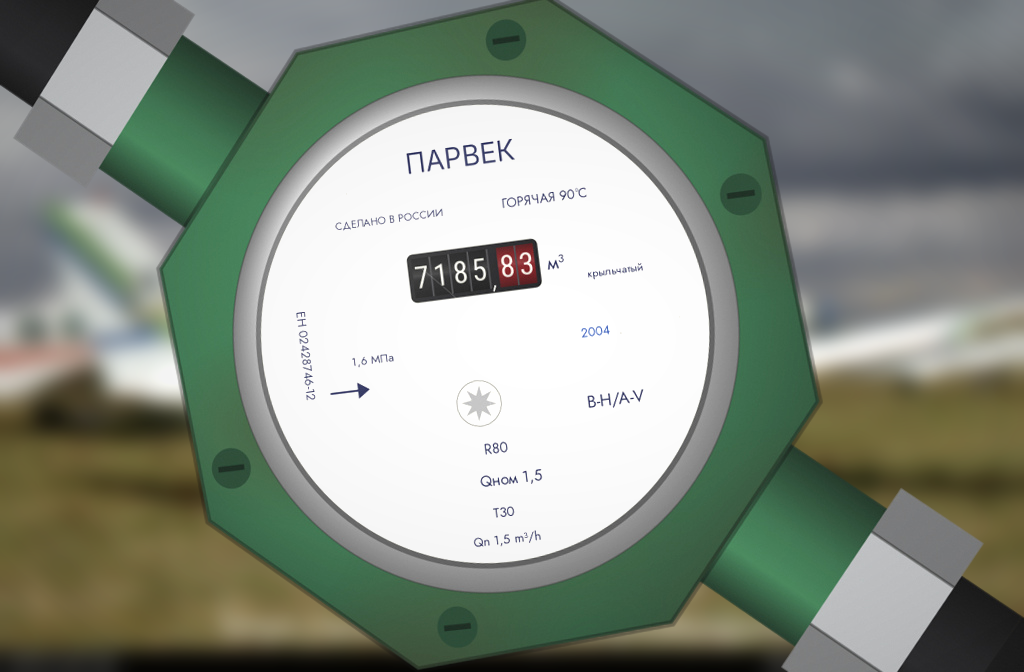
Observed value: 7185.83 m³
